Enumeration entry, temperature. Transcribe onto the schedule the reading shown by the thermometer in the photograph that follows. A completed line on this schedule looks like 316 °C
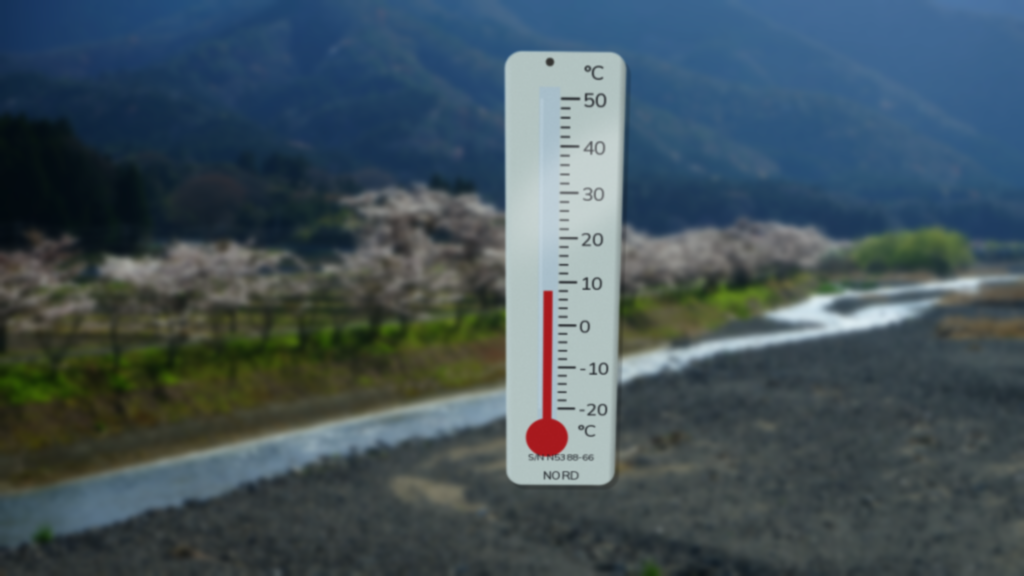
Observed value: 8 °C
